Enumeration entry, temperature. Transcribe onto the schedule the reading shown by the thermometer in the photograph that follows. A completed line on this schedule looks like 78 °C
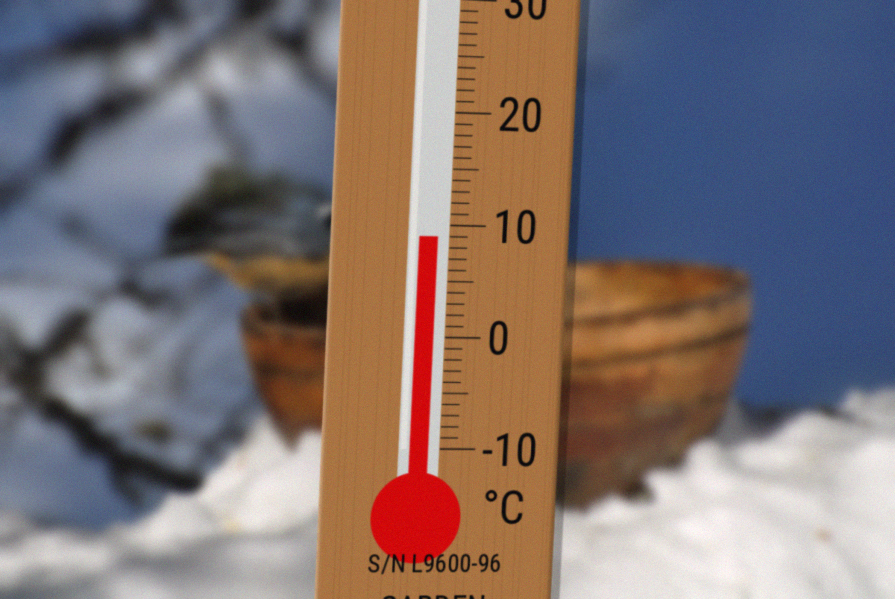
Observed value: 9 °C
